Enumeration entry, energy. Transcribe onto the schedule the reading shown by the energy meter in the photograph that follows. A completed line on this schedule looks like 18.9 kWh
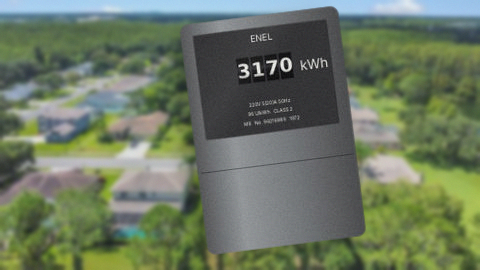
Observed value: 3170 kWh
